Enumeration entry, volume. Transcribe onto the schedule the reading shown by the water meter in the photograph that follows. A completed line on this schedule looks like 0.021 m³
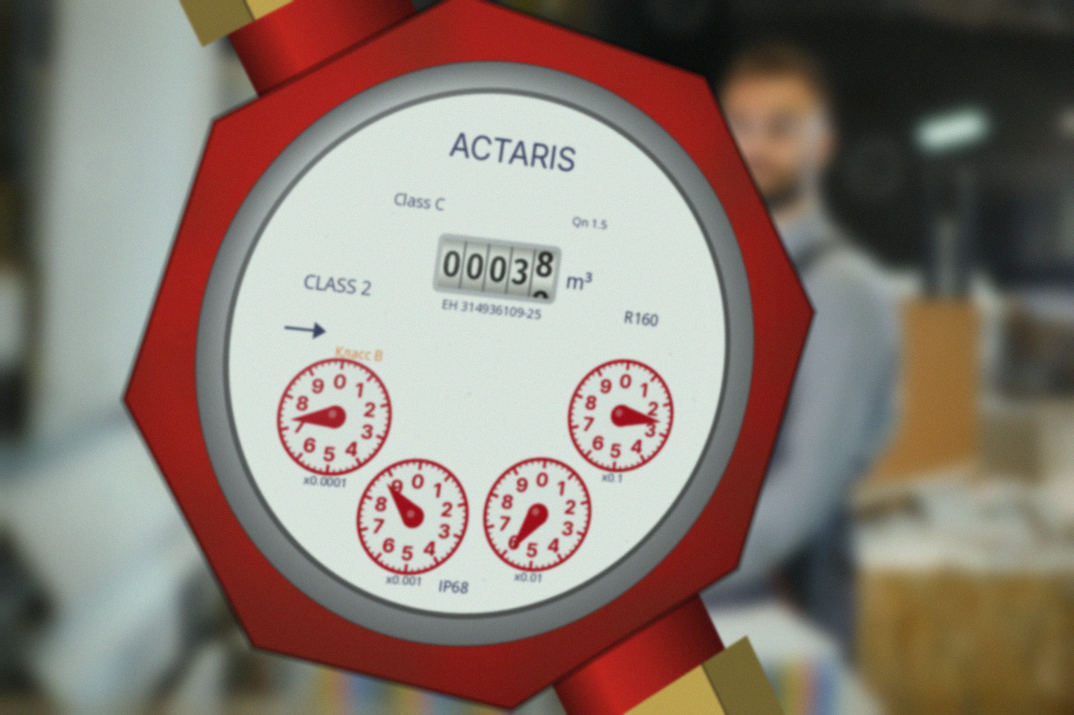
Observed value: 38.2587 m³
